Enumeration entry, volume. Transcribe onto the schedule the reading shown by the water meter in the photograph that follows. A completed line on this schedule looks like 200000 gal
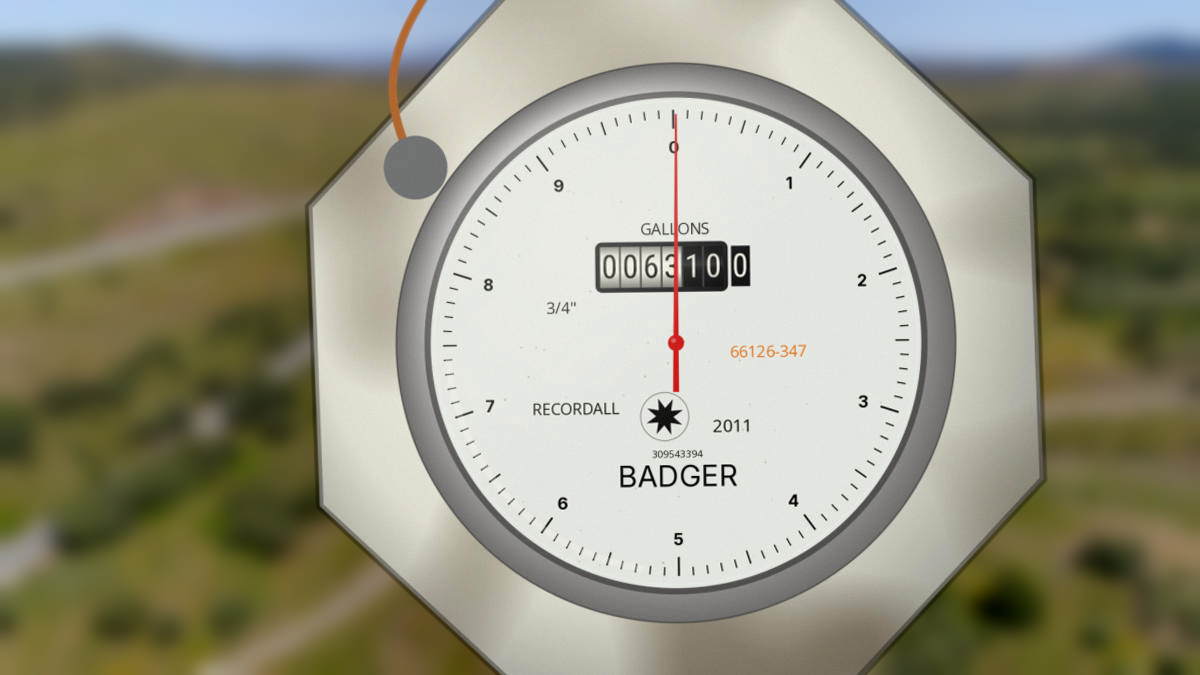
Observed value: 63100.0 gal
